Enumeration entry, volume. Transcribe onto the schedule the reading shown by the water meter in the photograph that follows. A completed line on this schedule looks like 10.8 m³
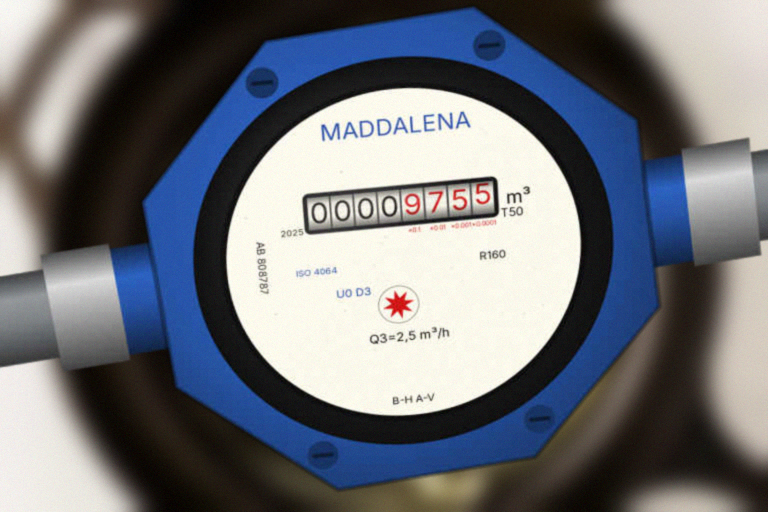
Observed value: 0.9755 m³
